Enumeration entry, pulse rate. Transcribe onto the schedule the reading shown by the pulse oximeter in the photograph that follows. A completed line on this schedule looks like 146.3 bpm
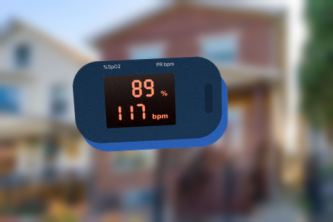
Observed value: 117 bpm
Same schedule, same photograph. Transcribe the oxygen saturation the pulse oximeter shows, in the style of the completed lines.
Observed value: 89 %
